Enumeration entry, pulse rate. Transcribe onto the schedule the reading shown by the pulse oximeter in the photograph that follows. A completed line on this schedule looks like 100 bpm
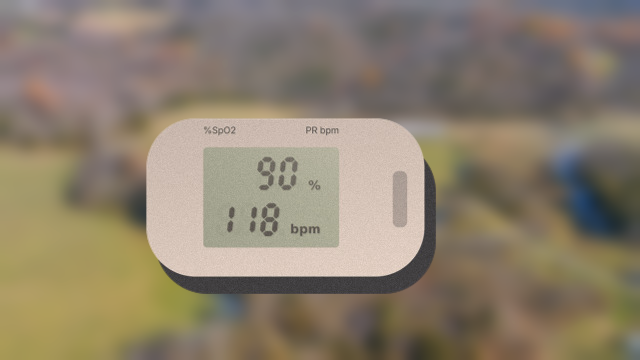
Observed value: 118 bpm
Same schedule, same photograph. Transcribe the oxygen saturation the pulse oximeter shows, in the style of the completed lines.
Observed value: 90 %
